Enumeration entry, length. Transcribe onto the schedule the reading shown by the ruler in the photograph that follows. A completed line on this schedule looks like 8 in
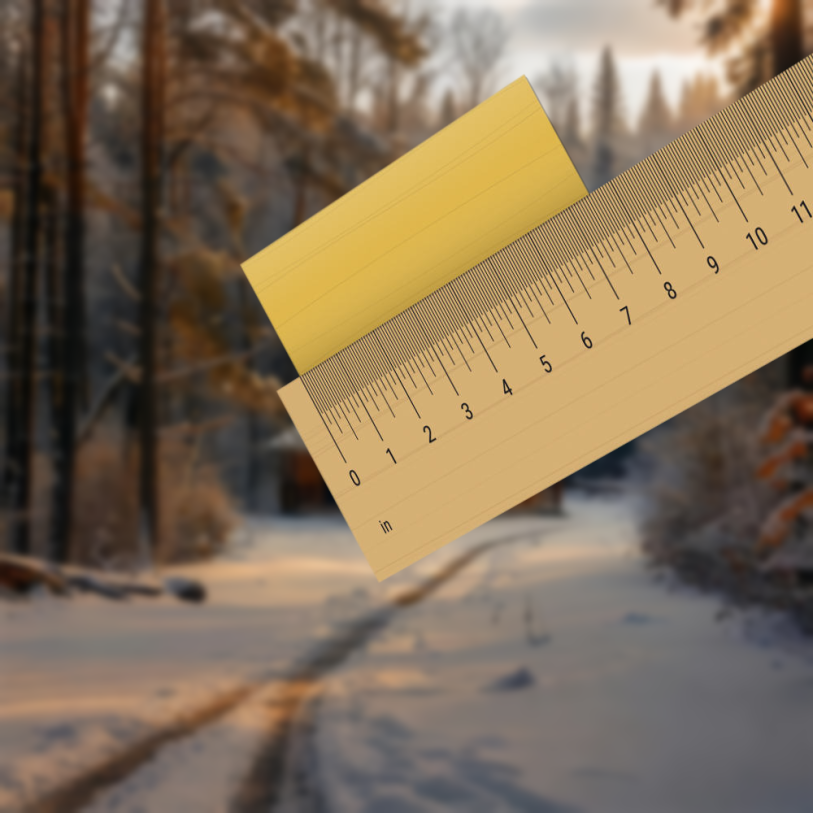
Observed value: 7.5 in
